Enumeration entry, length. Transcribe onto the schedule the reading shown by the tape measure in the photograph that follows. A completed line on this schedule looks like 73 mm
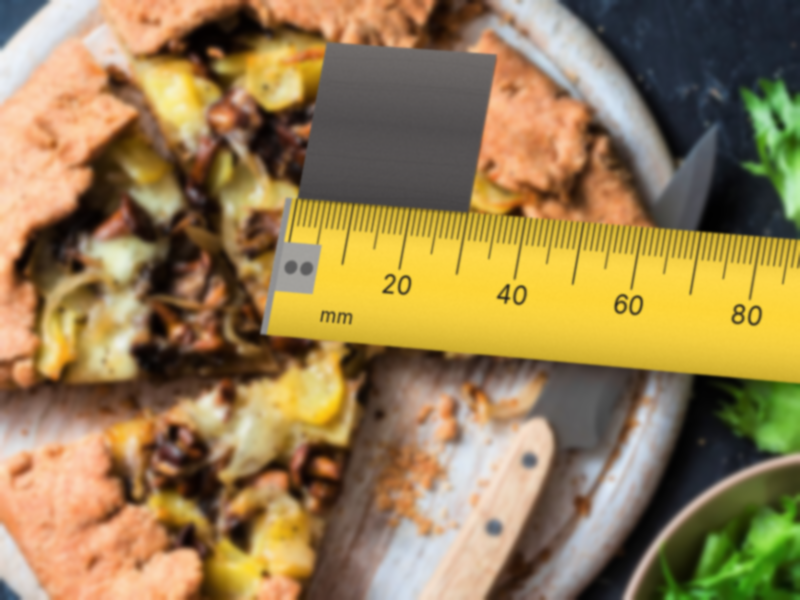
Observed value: 30 mm
